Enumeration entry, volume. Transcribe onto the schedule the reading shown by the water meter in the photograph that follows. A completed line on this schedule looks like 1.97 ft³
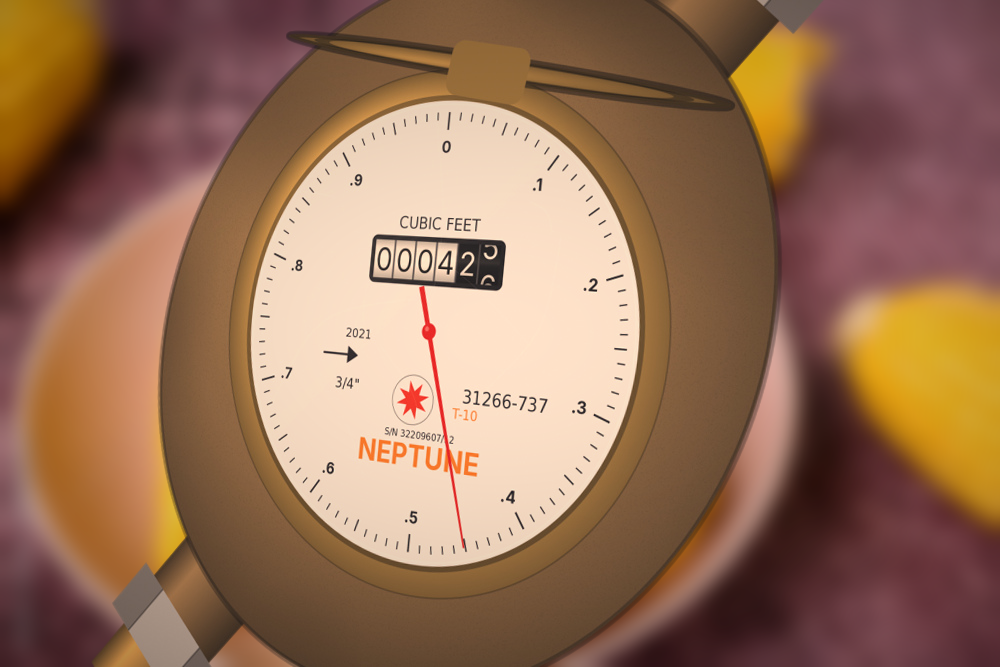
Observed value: 425.45 ft³
